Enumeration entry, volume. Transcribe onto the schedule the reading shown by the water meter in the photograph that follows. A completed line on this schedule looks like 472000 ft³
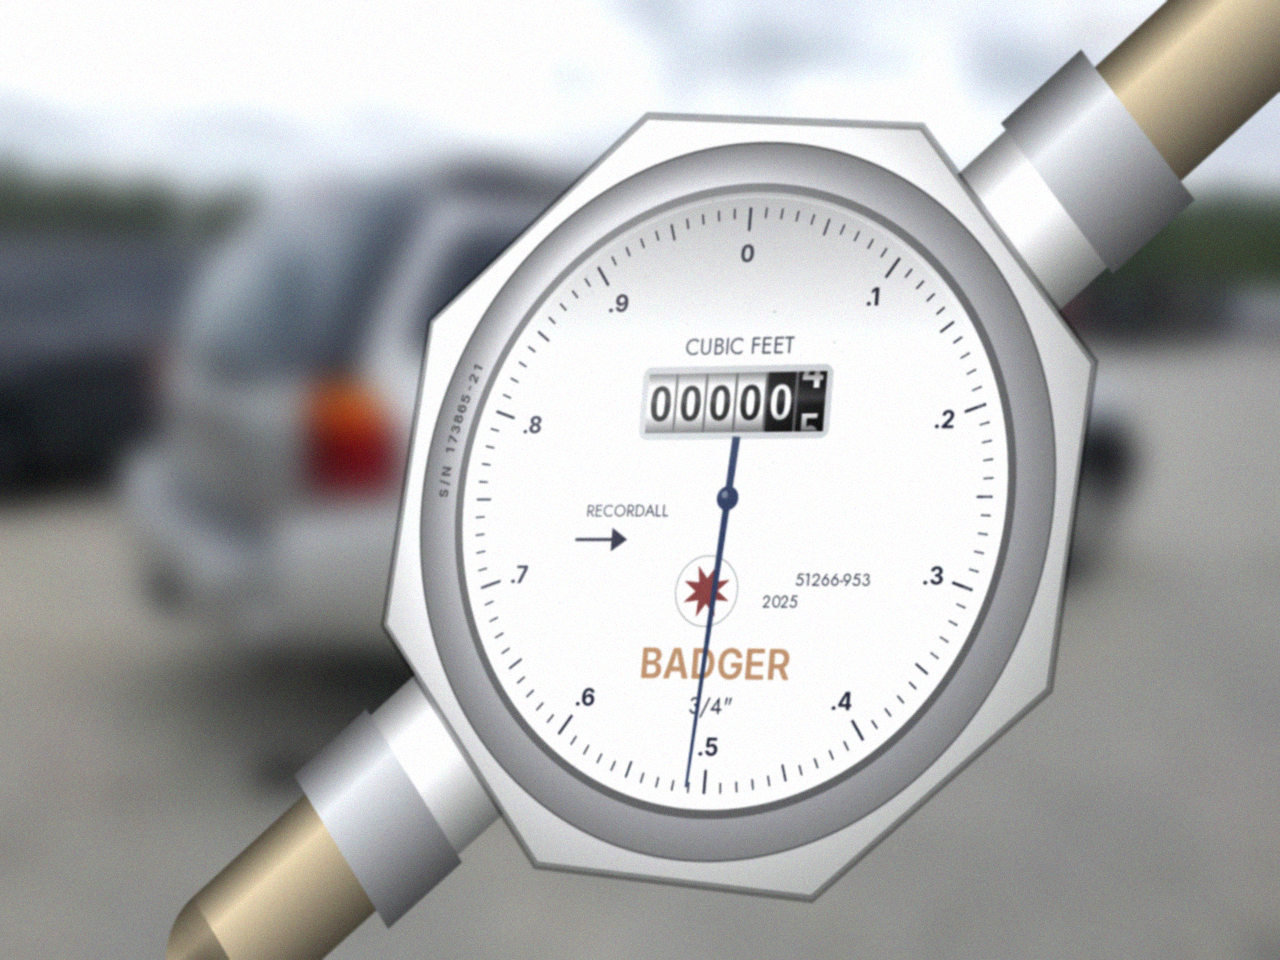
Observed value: 4.51 ft³
